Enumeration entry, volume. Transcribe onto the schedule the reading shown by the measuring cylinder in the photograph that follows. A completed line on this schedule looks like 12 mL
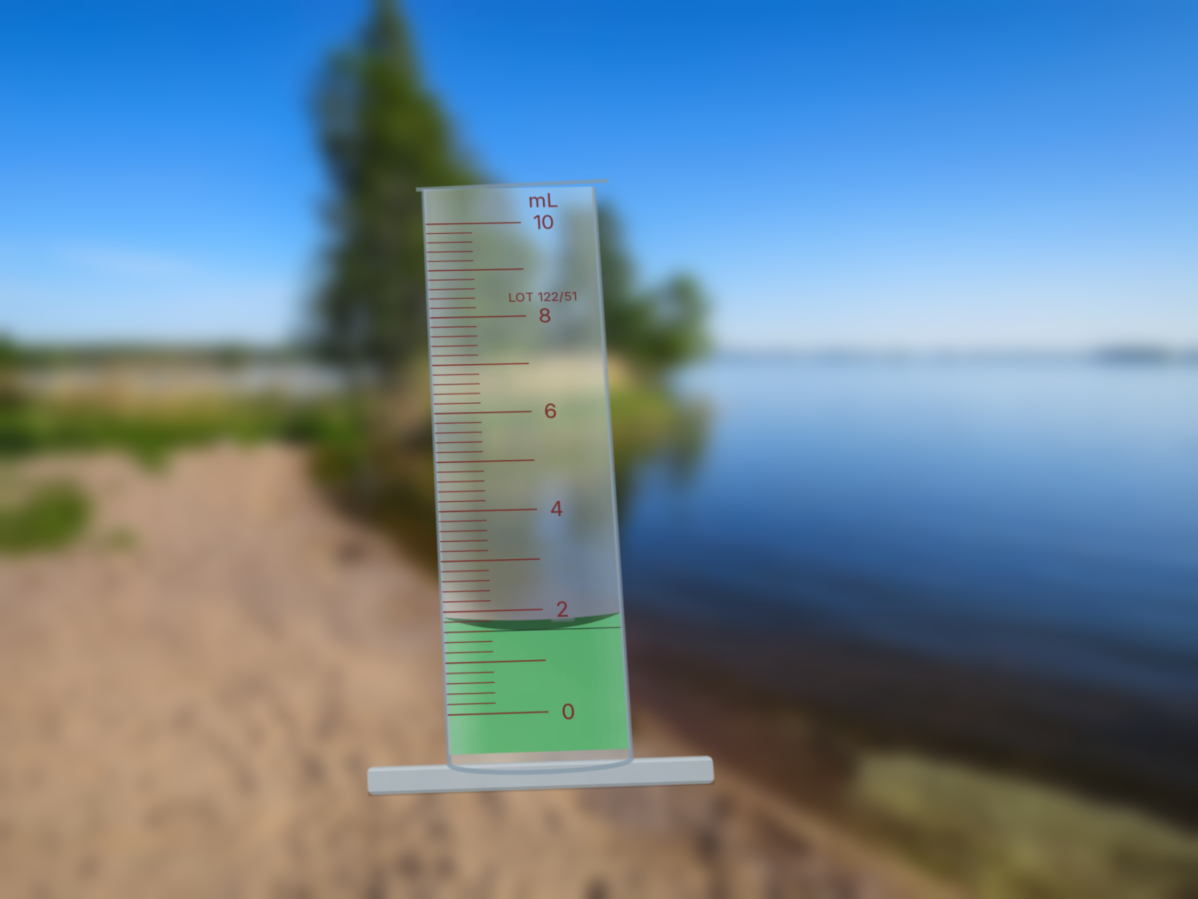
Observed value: 1.6 mL
